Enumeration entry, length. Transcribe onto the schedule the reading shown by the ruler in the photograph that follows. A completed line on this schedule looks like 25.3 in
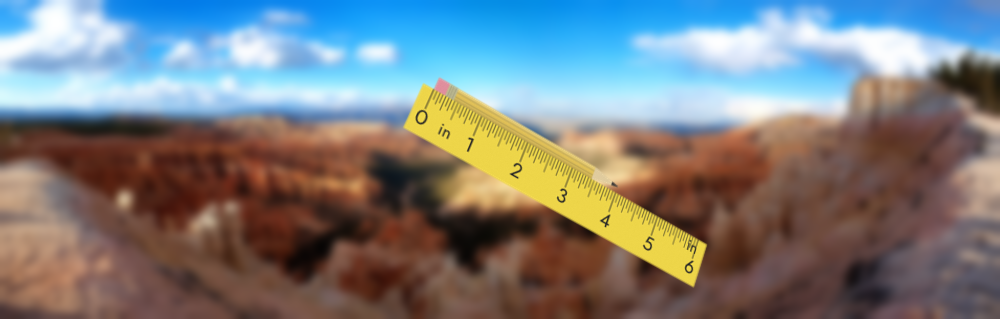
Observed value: 4 in
